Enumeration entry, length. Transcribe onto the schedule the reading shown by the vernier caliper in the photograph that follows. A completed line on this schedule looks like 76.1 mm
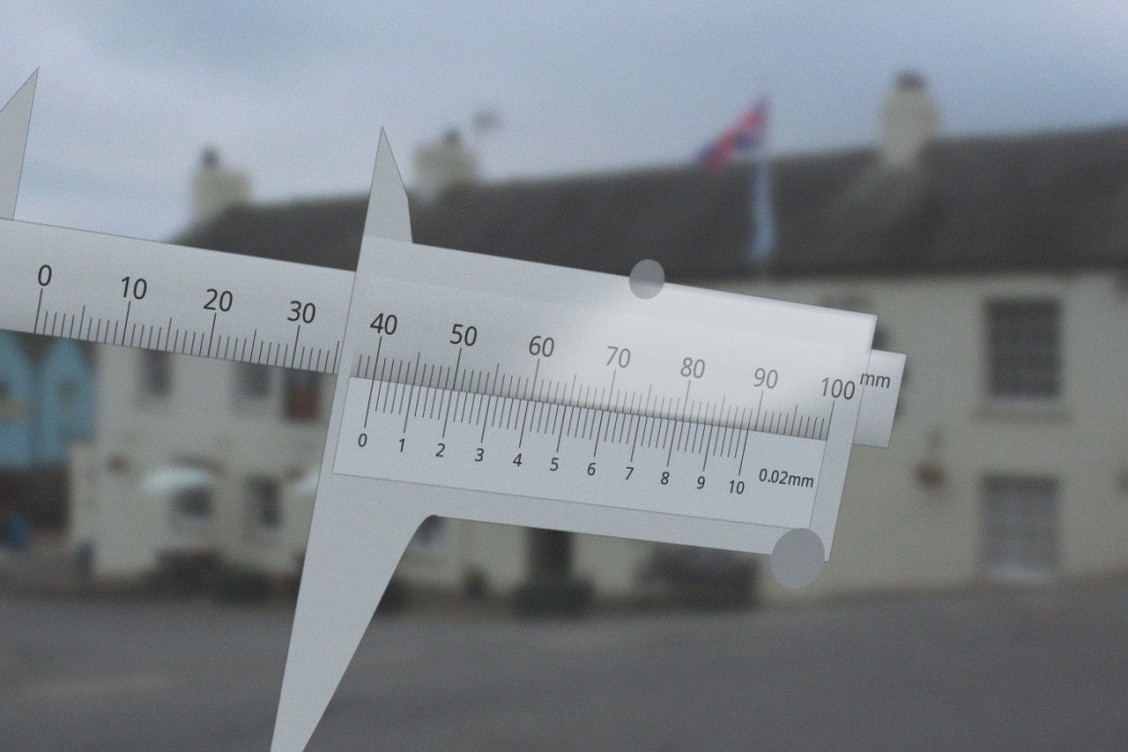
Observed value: 40.0 mm
